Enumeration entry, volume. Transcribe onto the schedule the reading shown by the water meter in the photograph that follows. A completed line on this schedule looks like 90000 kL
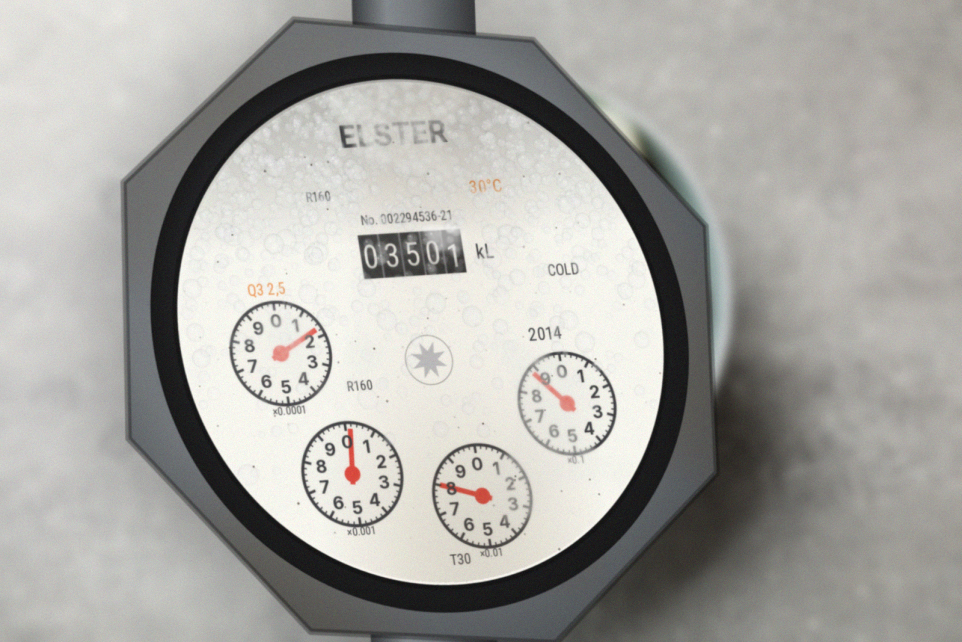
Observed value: 3500.8801 kL
